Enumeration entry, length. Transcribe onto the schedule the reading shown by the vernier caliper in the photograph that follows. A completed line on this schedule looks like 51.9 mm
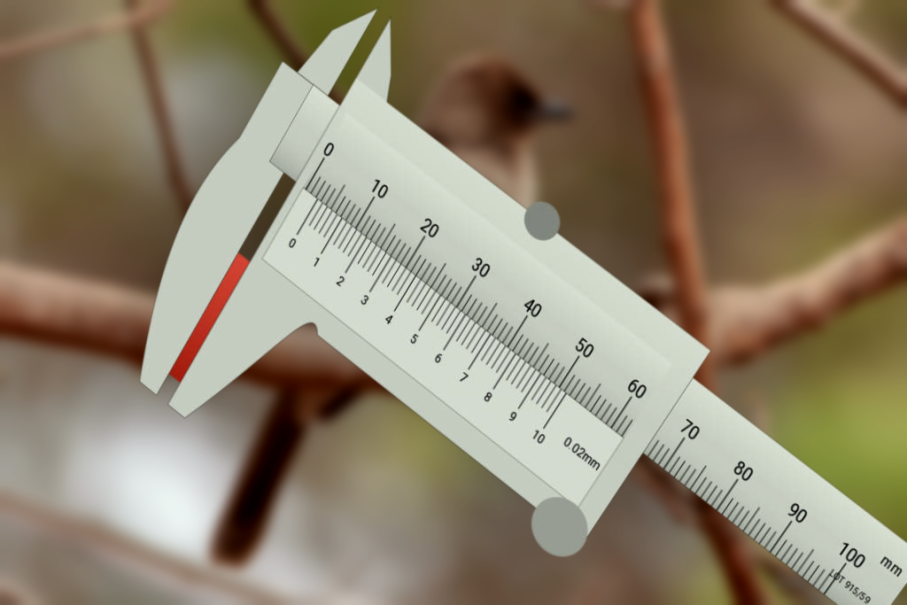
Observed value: 2.4 mm
